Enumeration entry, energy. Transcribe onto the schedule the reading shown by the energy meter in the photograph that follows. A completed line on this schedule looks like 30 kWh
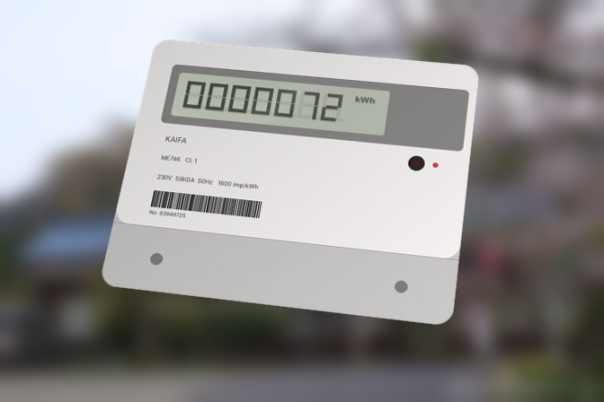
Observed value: 72 kWh
